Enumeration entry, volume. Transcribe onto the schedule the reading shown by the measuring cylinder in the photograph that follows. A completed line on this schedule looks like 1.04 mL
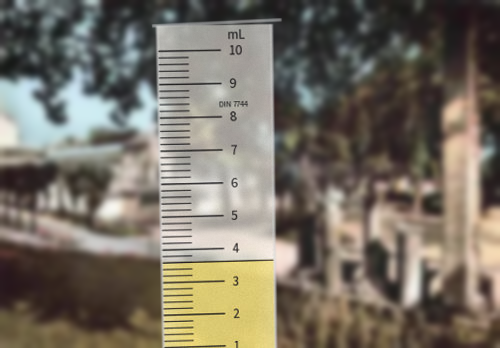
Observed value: 3.6 mL
